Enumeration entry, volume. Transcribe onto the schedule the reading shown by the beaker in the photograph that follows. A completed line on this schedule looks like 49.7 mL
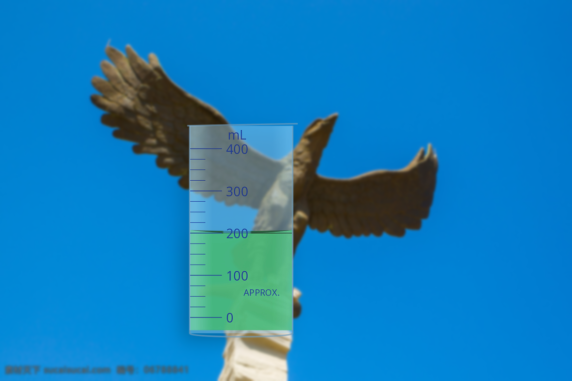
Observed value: 200 mL
